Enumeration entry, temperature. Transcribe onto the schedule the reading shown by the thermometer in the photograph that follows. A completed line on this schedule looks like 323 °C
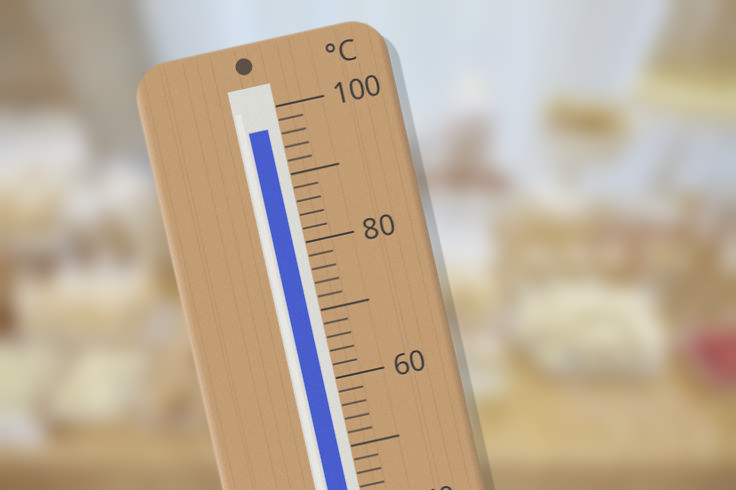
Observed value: 97 °C
